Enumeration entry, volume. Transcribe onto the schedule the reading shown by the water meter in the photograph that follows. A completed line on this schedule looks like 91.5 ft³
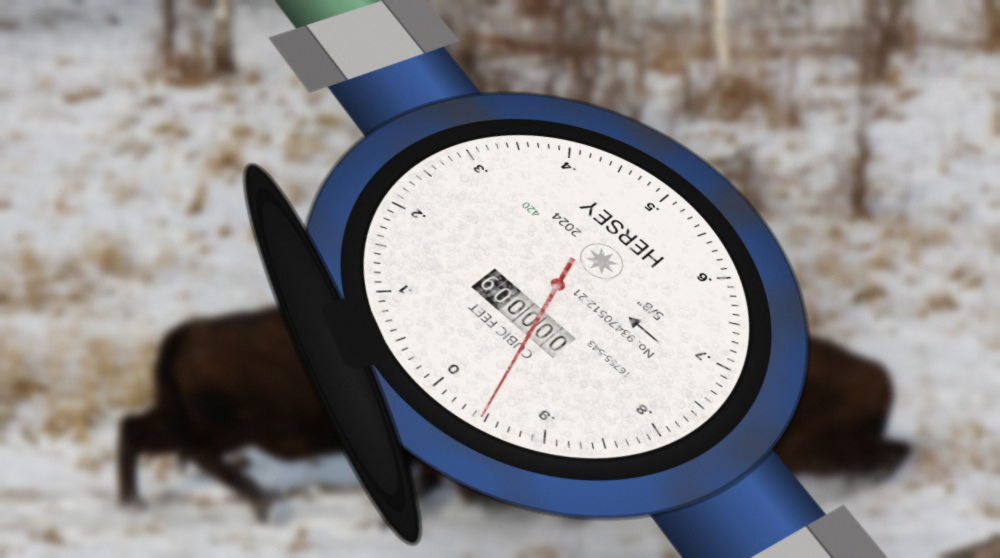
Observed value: 8.95 ft³
